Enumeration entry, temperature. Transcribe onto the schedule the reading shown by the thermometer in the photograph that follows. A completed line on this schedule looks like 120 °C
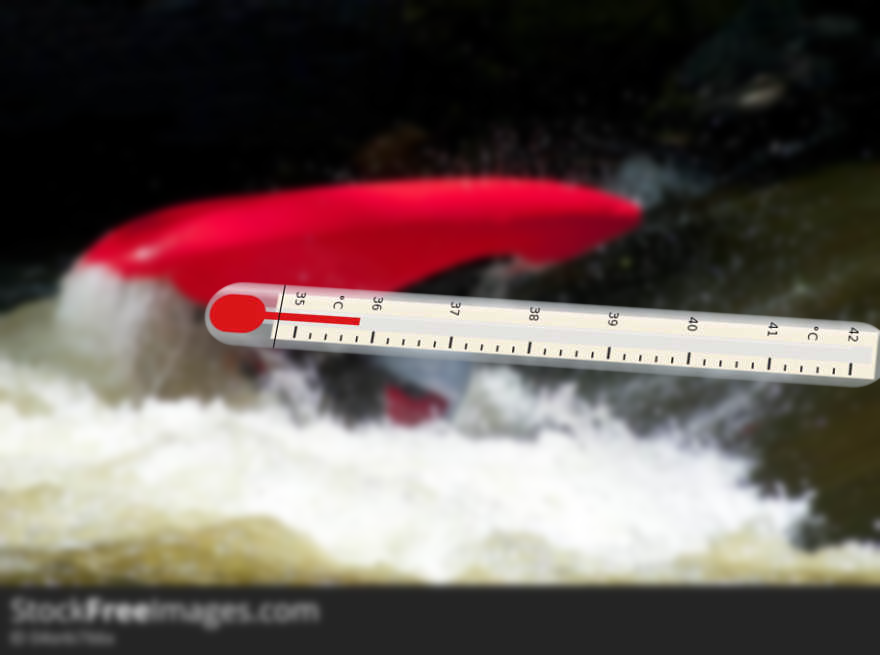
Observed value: 35.8 °C
